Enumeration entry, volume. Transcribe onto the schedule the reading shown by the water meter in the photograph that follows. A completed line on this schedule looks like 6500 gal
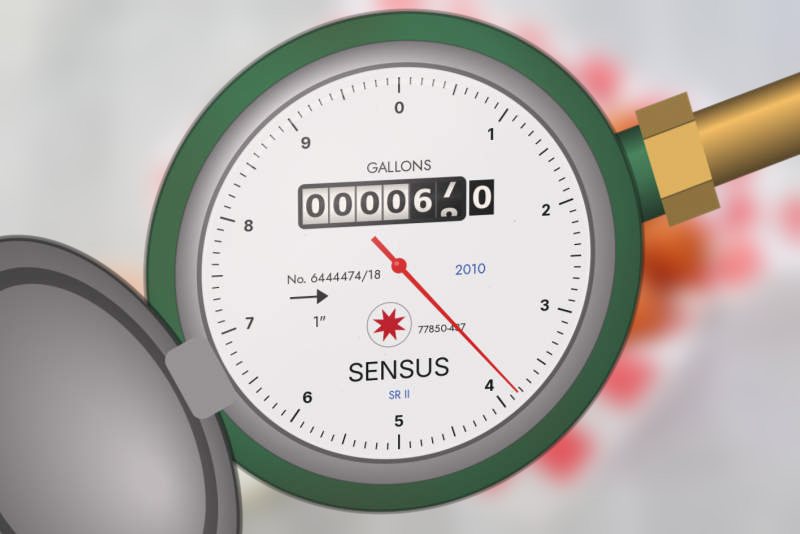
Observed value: 673.8 gal
